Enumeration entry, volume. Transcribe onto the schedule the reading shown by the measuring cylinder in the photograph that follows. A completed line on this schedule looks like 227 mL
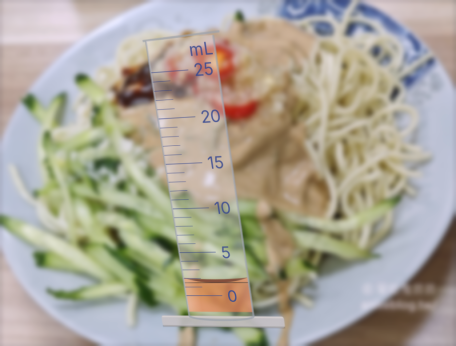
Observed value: 1.5 mL
